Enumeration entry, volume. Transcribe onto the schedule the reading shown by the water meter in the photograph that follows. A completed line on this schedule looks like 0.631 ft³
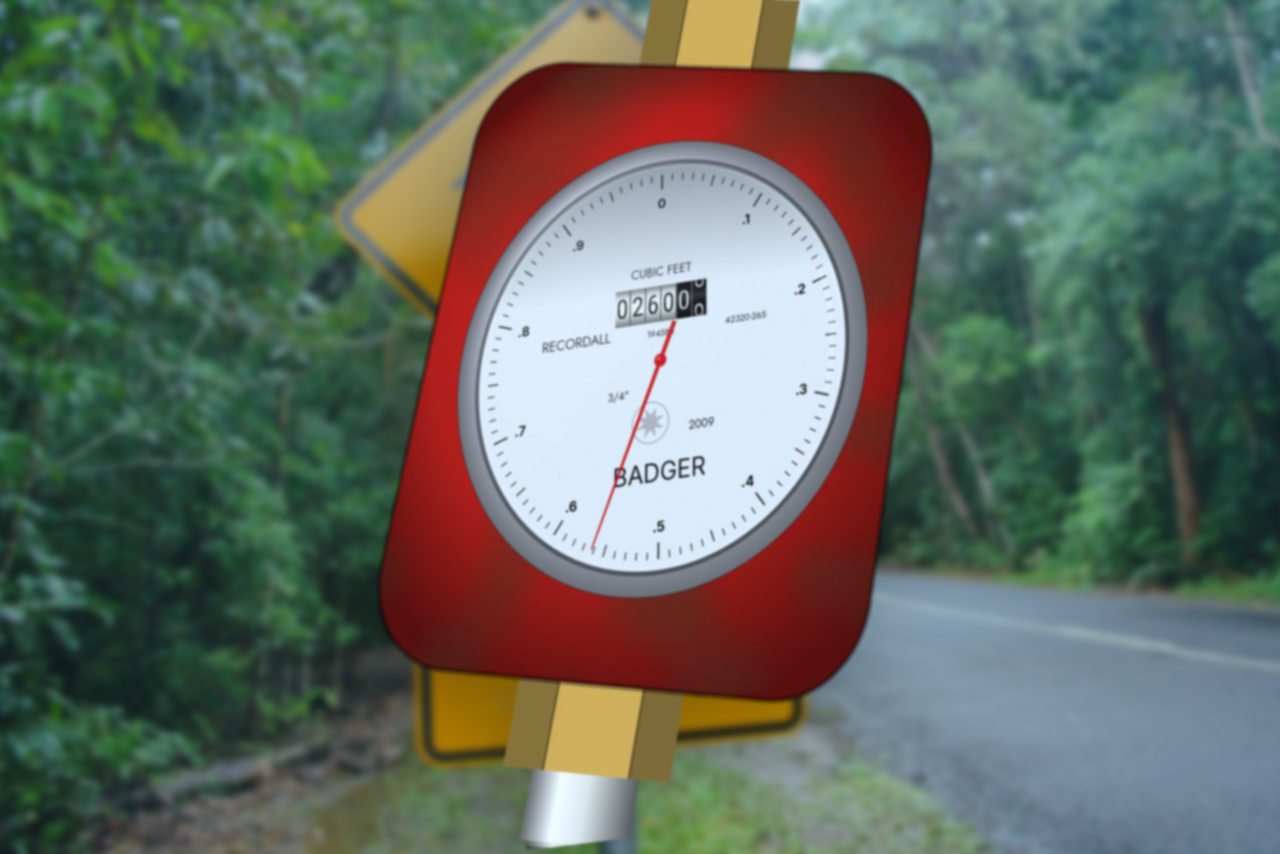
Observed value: 26008.56 ft³
